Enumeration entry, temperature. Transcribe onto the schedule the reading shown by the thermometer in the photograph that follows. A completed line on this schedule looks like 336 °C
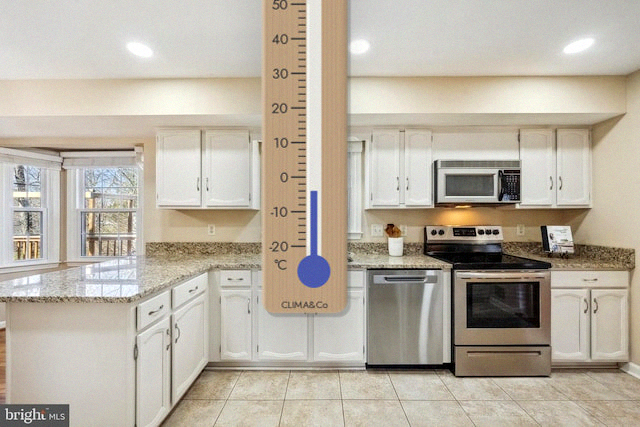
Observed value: -4 °C
